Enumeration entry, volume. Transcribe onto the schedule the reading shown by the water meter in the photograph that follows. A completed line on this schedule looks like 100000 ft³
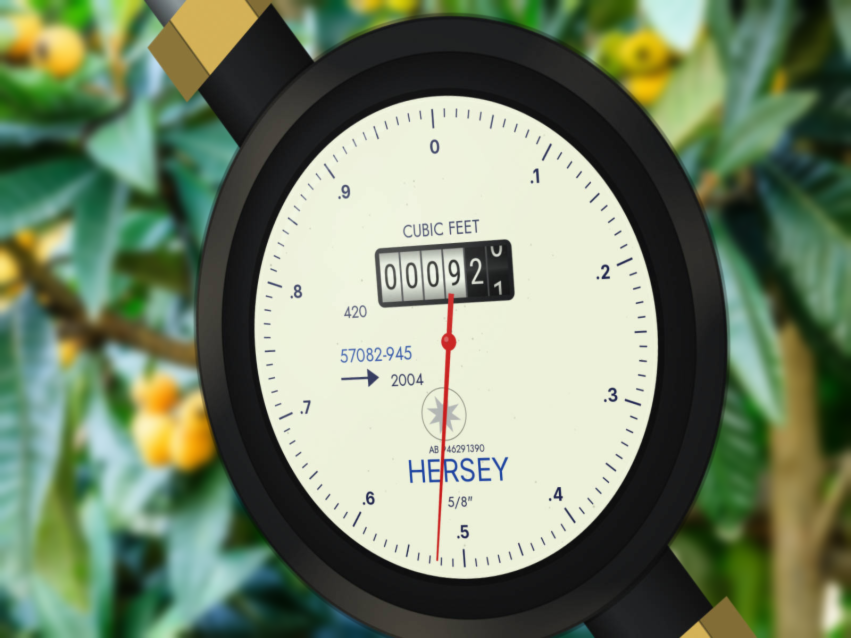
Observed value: 920.52 ft³
